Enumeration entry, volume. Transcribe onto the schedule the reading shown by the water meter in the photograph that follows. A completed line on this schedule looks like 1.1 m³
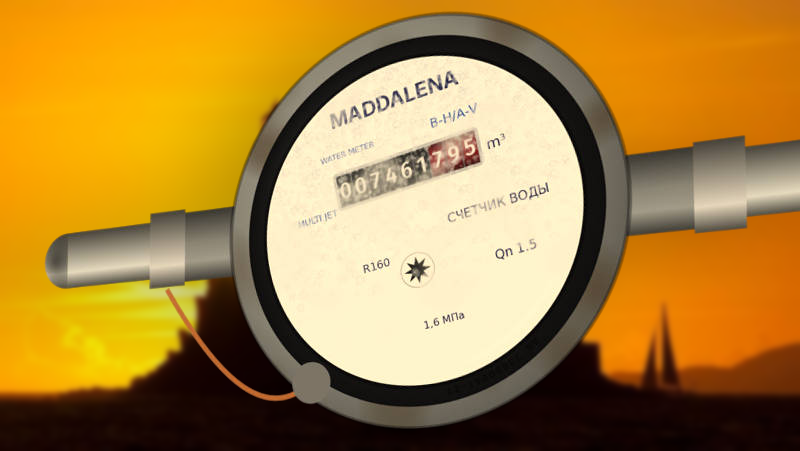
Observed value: 7461.795 m³
